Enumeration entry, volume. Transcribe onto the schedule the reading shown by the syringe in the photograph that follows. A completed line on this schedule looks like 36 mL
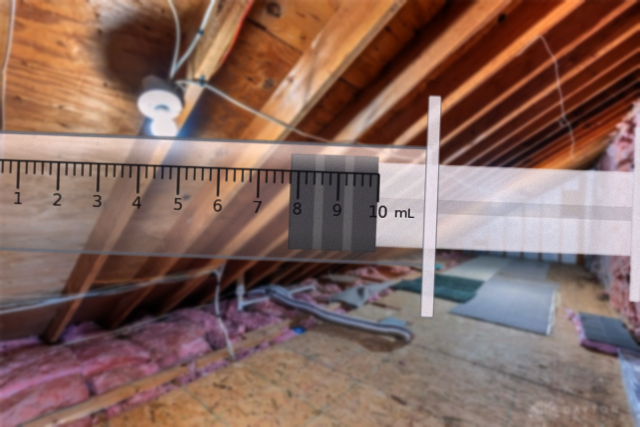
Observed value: 7.8 mL
